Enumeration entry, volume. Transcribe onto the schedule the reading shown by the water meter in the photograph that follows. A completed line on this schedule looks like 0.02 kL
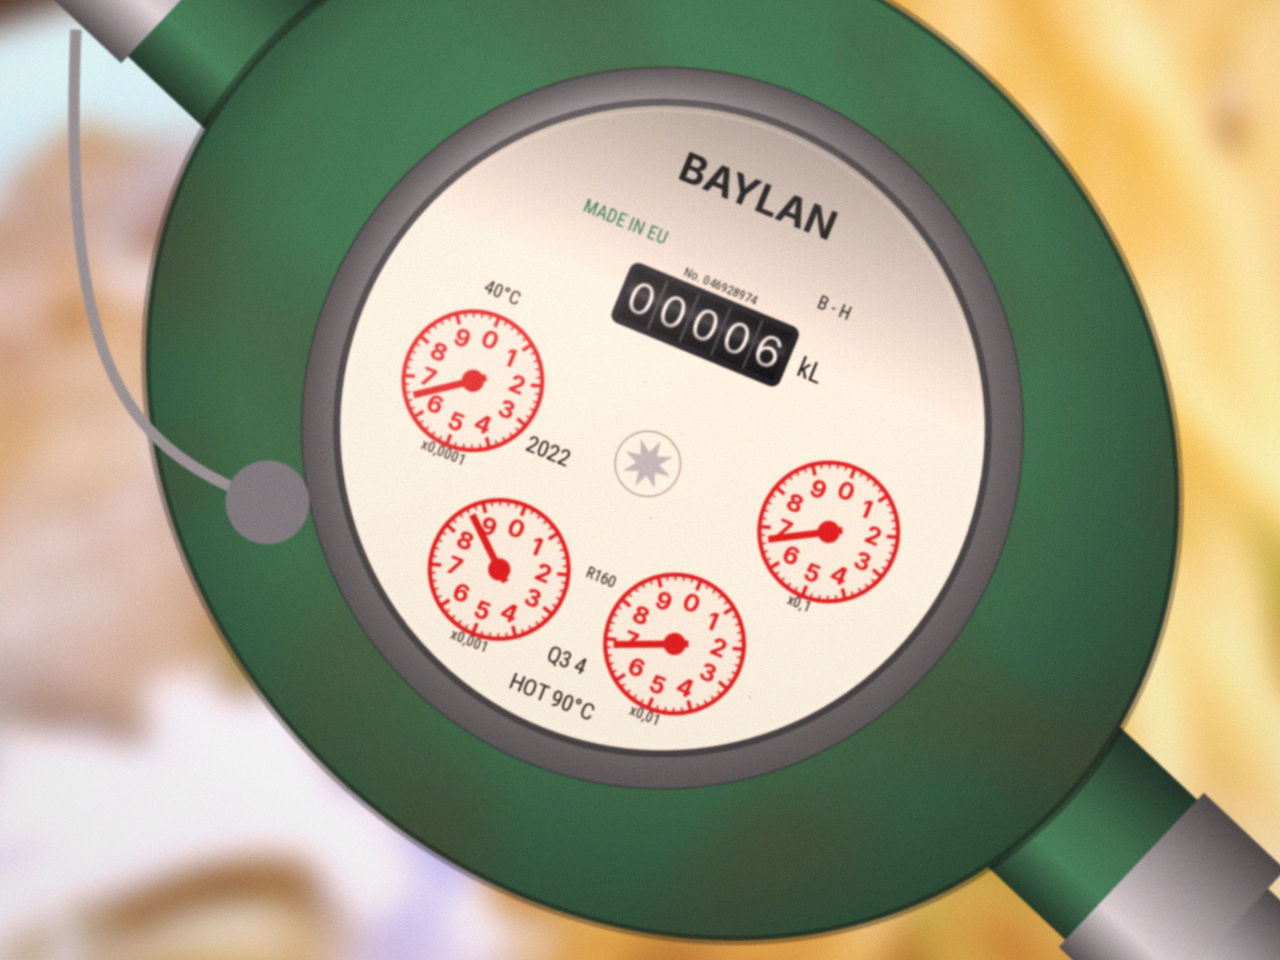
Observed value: 6.6686 kL
